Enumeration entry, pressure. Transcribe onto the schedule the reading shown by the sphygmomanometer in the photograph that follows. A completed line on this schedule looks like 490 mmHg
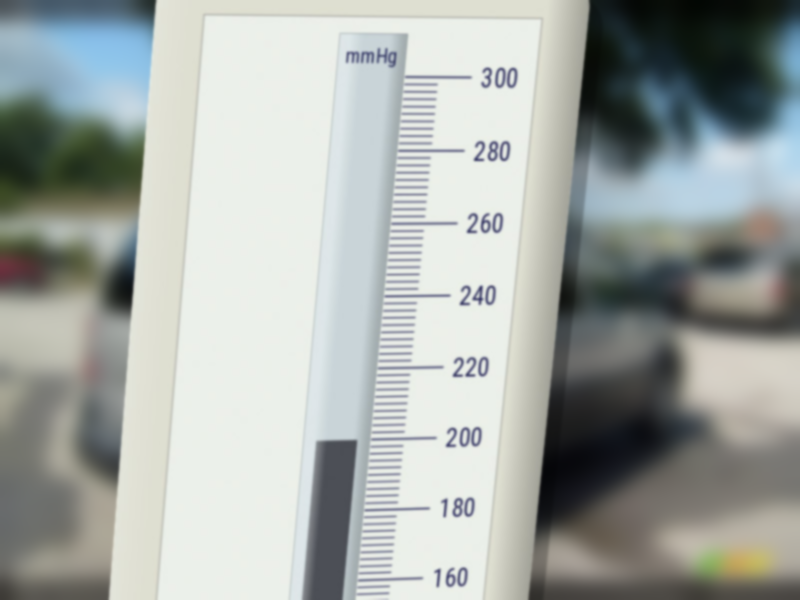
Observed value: 200 mmHg
